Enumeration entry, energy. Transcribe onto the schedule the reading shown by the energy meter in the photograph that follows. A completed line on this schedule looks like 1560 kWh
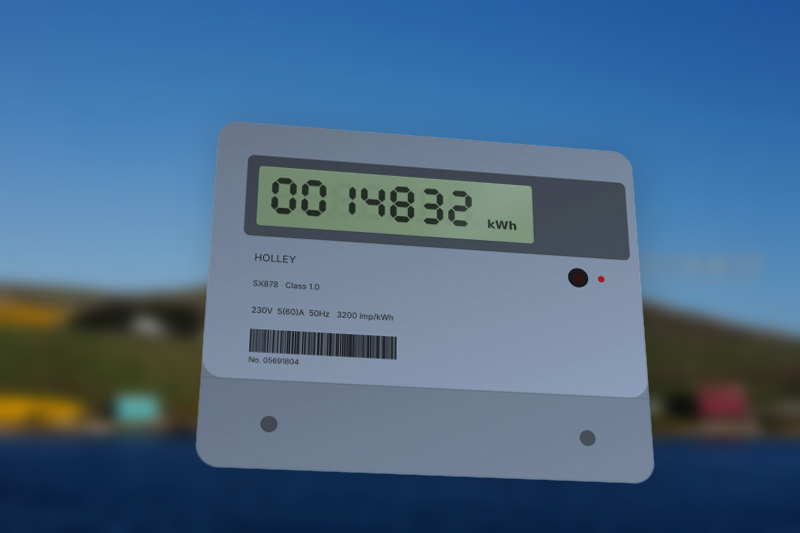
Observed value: 14832 kWh
